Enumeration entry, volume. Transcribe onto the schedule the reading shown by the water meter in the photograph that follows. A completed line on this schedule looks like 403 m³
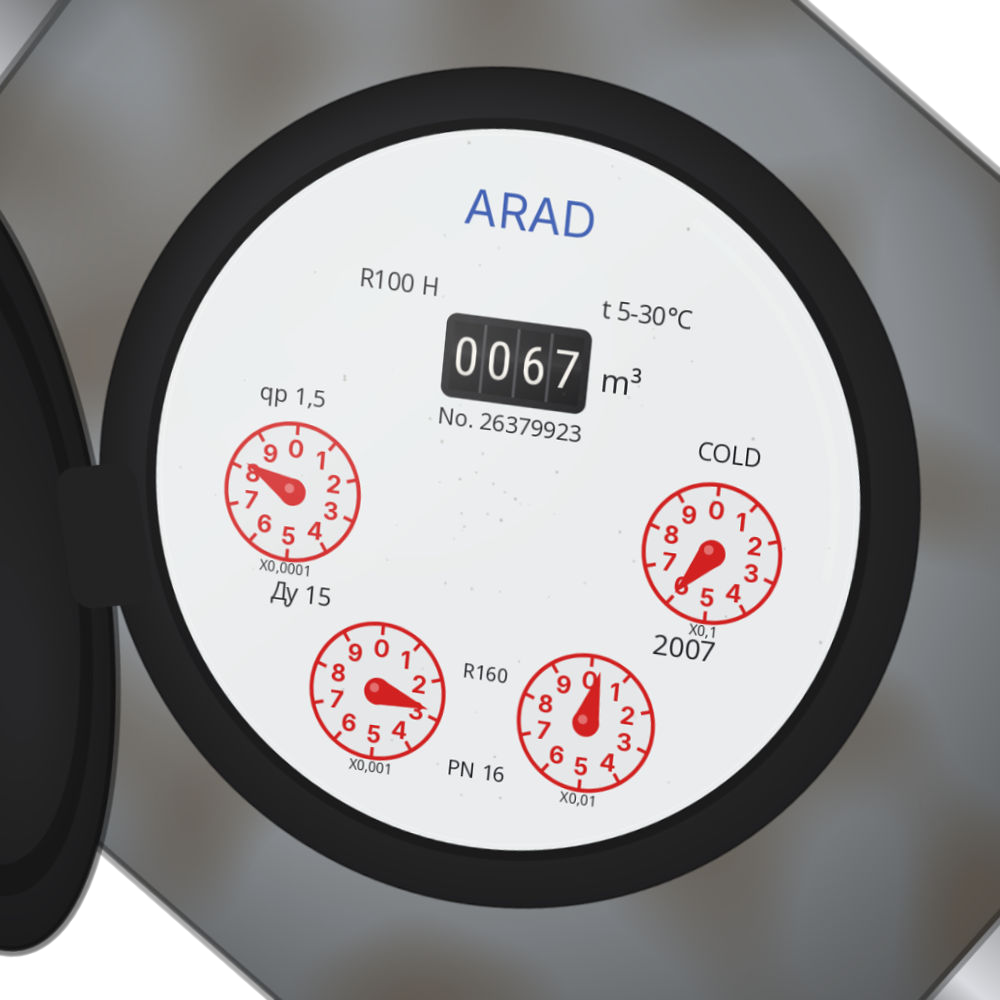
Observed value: 67.6028 m³
